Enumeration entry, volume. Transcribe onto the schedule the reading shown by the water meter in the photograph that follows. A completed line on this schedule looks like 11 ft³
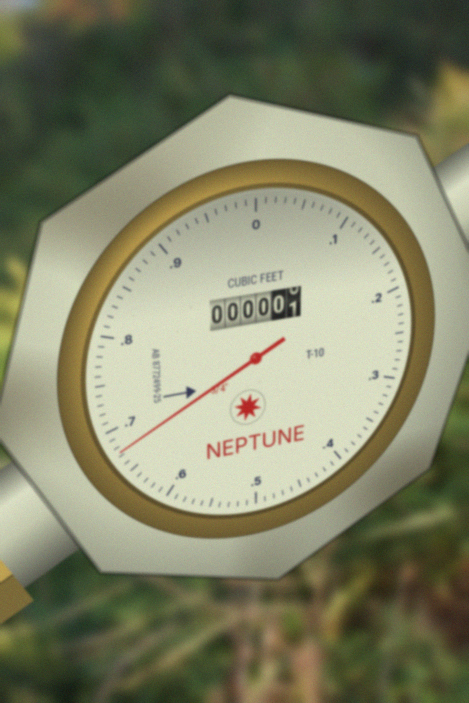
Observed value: 0.67 ft³
